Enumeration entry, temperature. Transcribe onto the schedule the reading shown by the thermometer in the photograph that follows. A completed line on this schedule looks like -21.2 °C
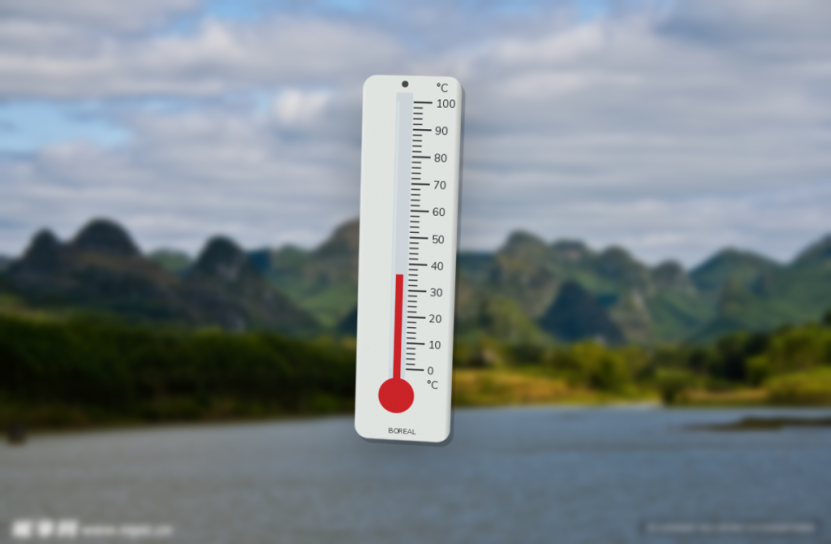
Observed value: 36 °C
